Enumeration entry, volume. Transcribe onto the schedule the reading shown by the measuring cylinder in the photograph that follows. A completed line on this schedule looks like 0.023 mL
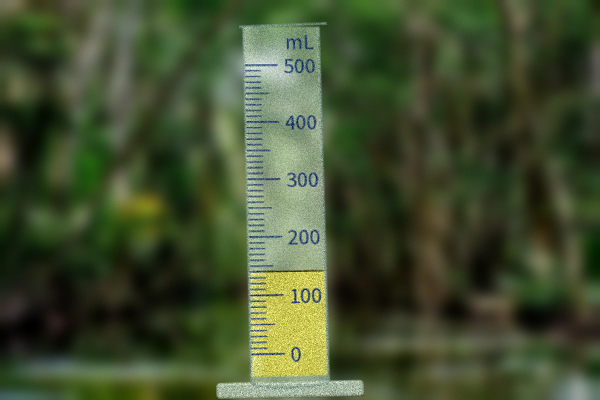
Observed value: 140 mL
